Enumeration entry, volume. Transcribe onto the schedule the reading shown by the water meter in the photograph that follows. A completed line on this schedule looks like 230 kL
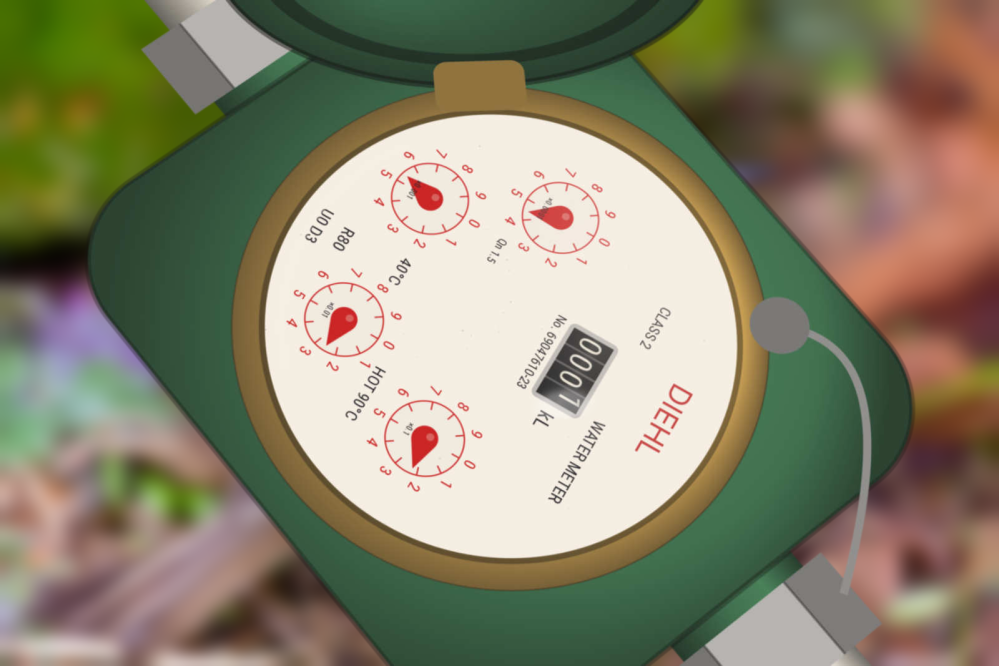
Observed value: 1.2254 kL
